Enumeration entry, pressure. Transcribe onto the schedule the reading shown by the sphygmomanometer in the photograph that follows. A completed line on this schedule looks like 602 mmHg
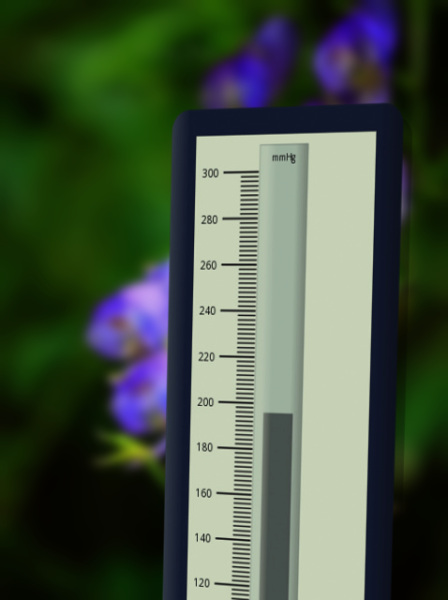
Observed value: 196 mmHg
